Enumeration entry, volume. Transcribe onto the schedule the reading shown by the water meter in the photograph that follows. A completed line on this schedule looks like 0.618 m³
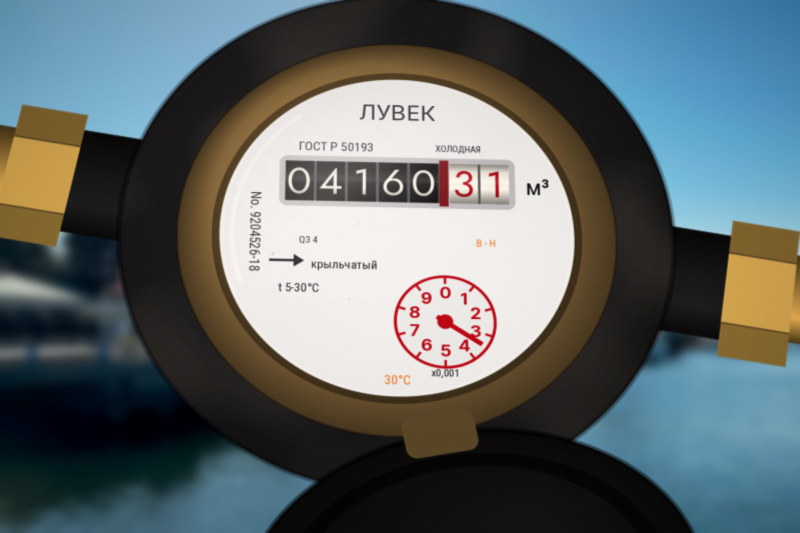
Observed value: 4160.313 m³
